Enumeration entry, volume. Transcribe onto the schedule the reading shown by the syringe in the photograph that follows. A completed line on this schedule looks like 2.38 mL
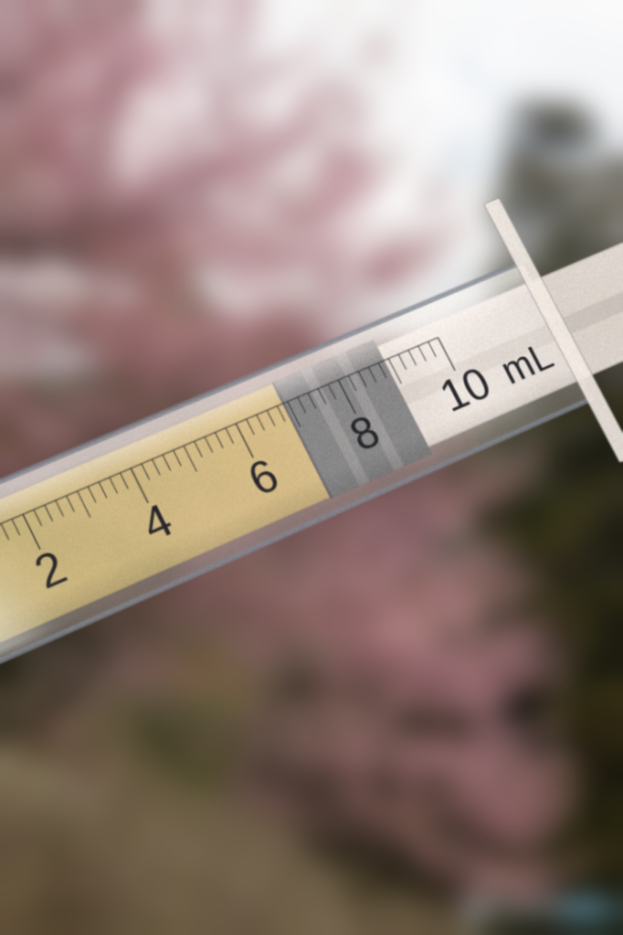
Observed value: 6.9 mL
